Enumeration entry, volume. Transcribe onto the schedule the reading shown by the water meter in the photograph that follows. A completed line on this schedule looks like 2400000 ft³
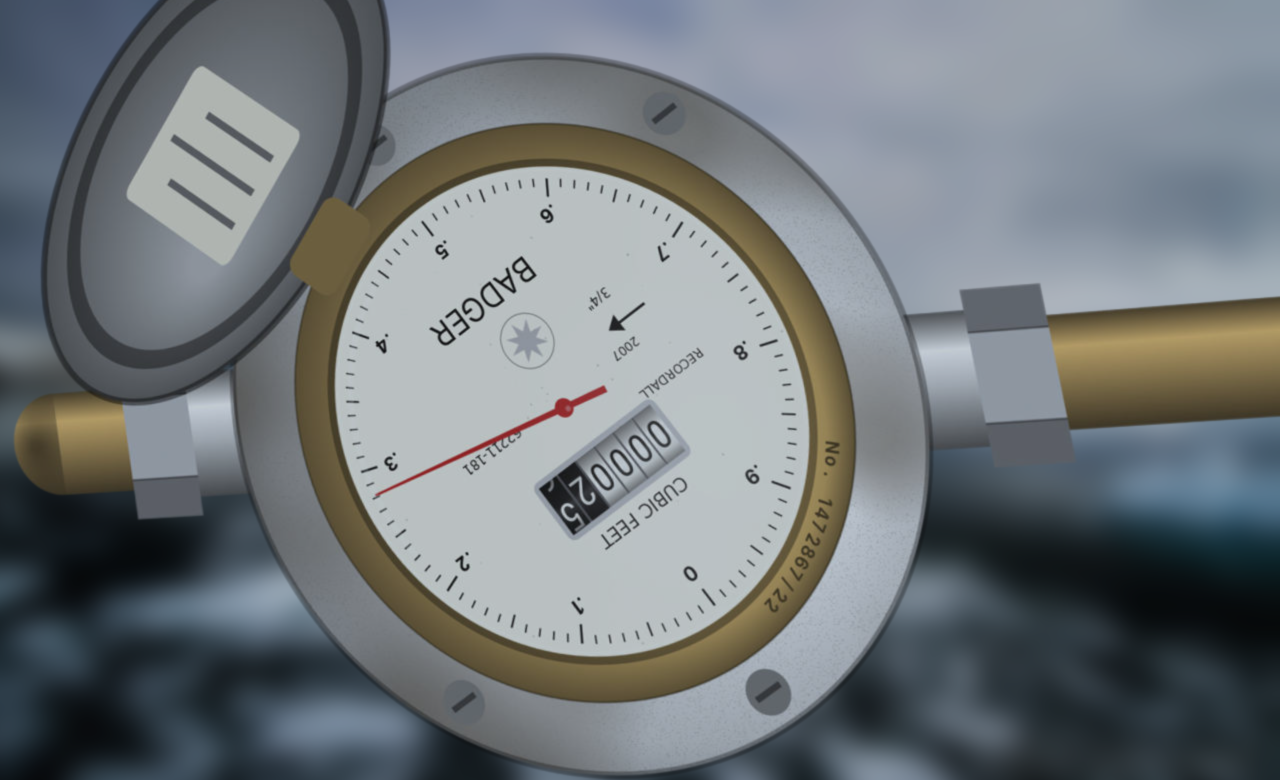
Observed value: 25.28 ft³
